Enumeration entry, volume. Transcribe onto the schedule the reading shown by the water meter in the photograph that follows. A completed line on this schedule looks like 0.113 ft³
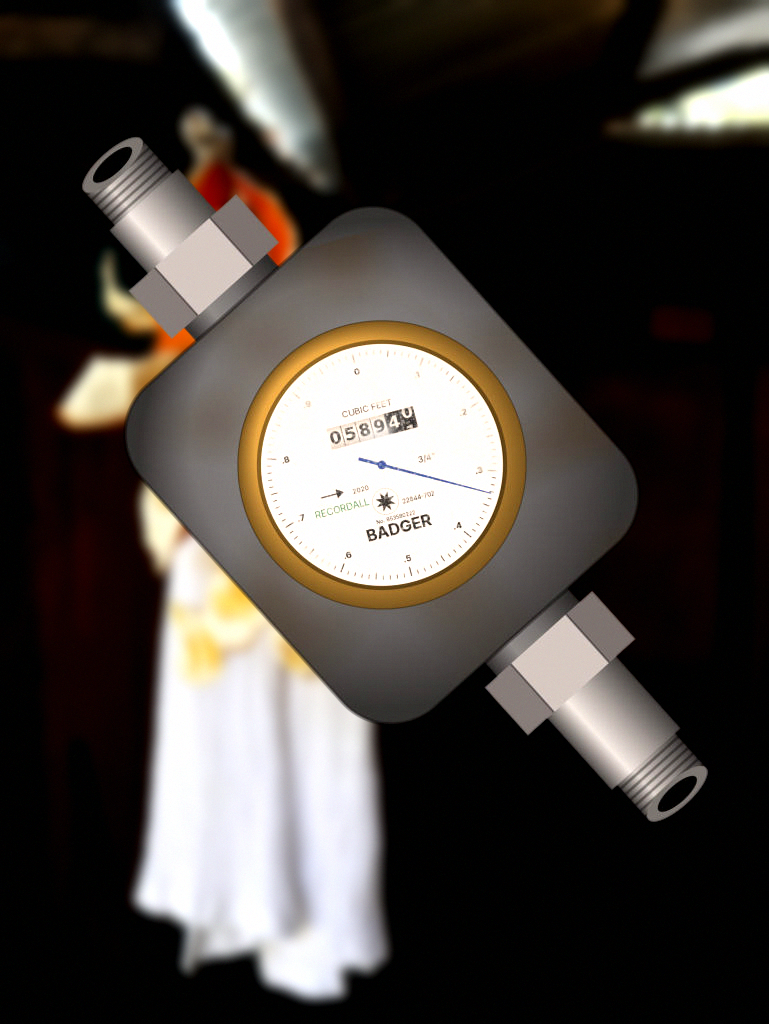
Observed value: 58940.33 ft³
